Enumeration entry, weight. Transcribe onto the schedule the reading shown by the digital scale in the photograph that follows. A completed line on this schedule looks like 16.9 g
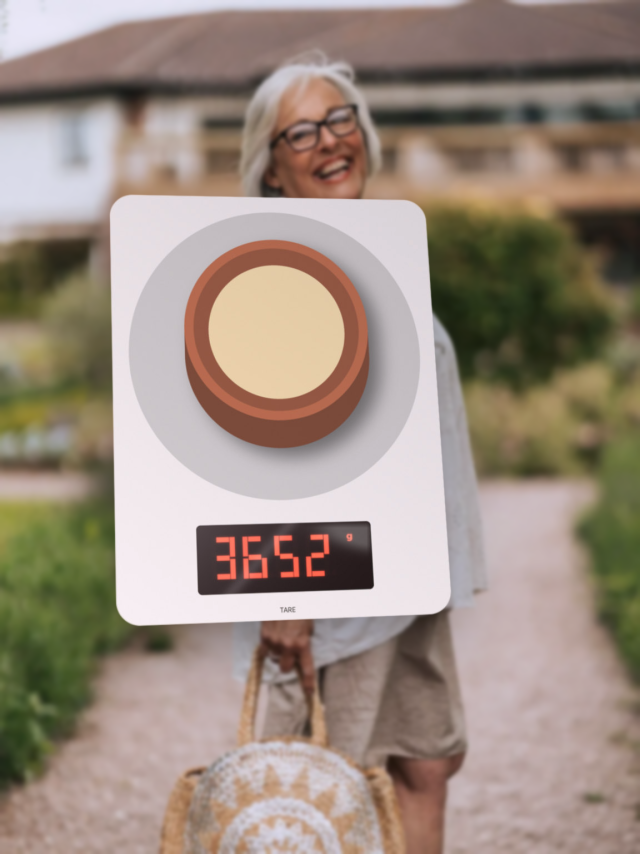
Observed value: 3652 g
